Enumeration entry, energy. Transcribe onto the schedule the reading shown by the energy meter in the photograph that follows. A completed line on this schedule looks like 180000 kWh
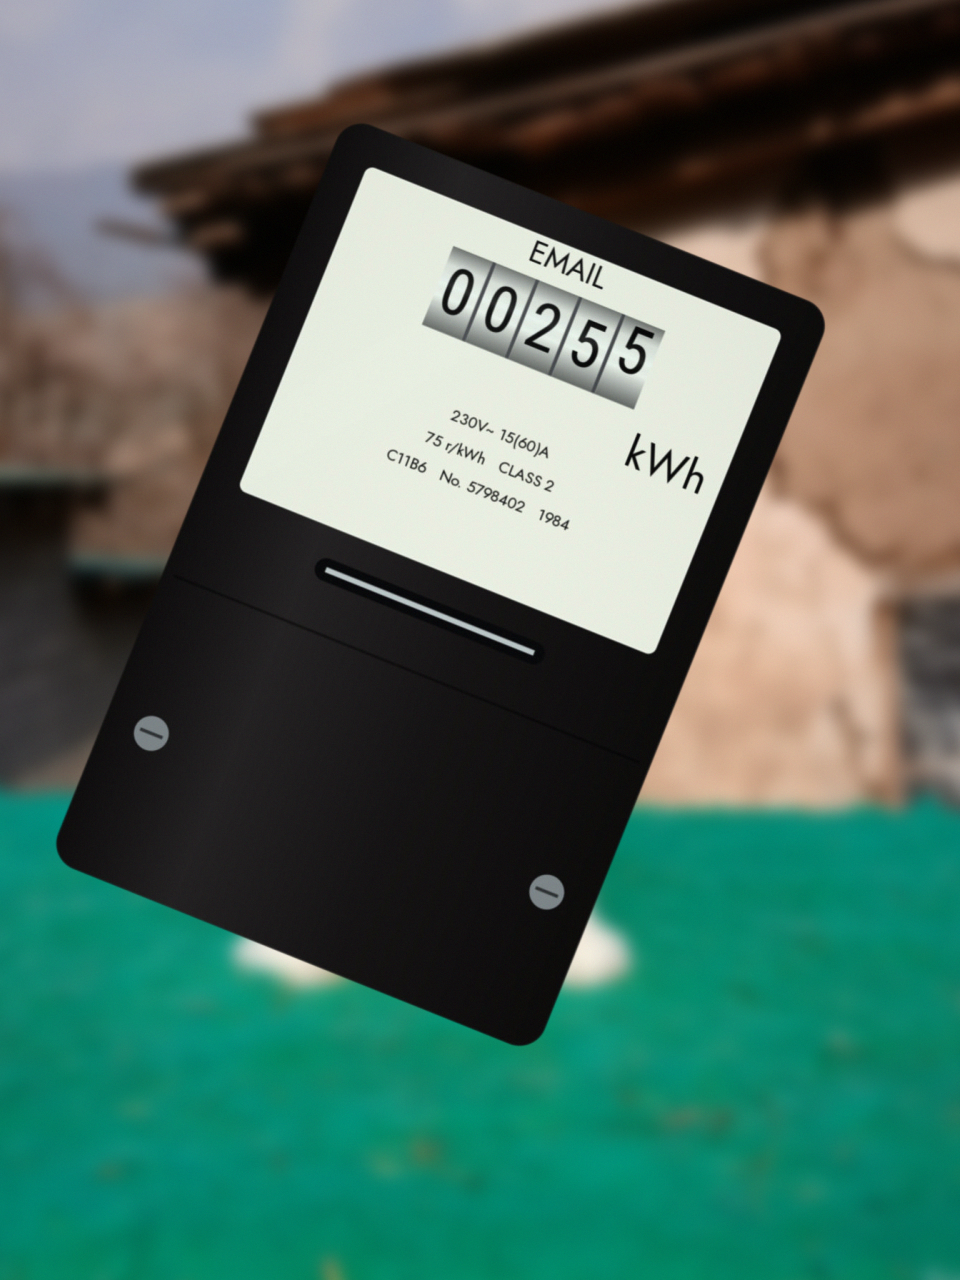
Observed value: 255 kWh
